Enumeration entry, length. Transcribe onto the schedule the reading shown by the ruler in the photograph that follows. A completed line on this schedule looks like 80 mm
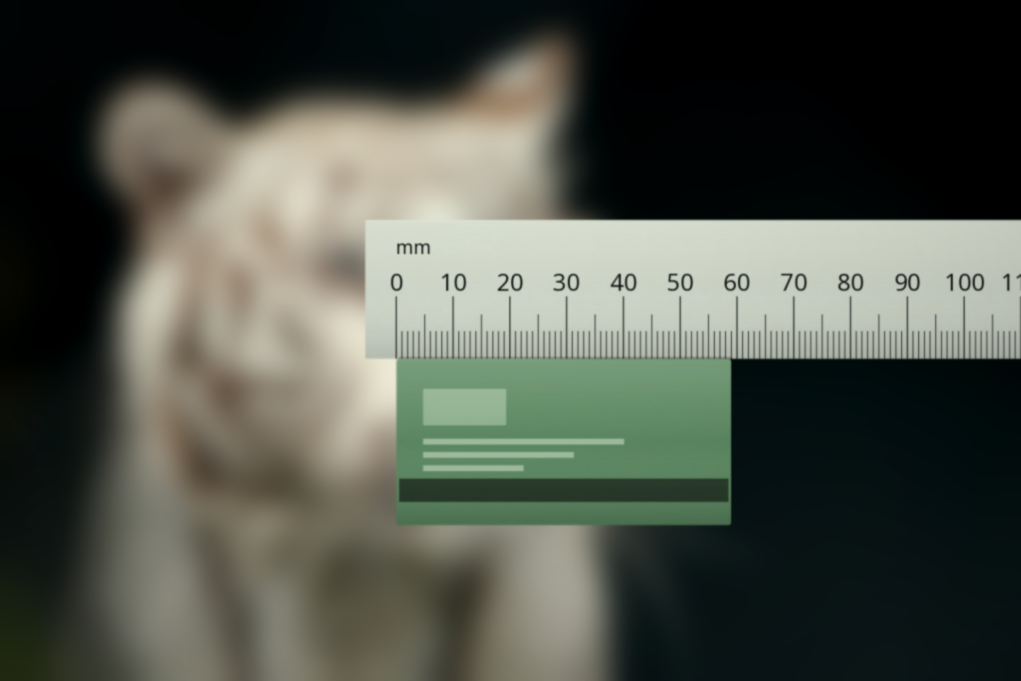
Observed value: 59 mm
